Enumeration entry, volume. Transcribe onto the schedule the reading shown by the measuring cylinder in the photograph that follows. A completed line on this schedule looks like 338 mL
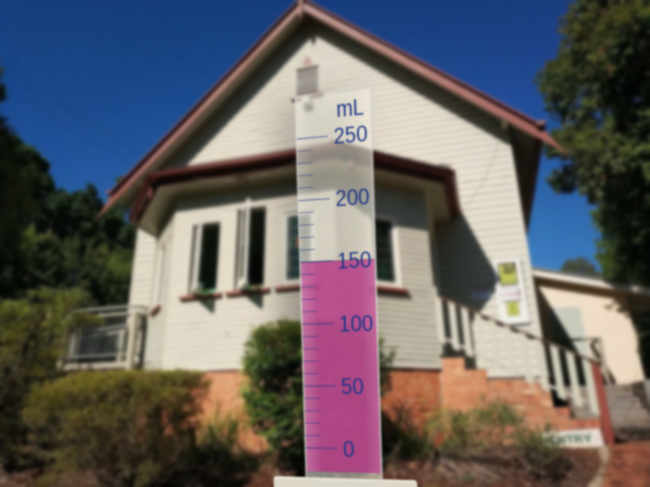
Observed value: 150 mL
